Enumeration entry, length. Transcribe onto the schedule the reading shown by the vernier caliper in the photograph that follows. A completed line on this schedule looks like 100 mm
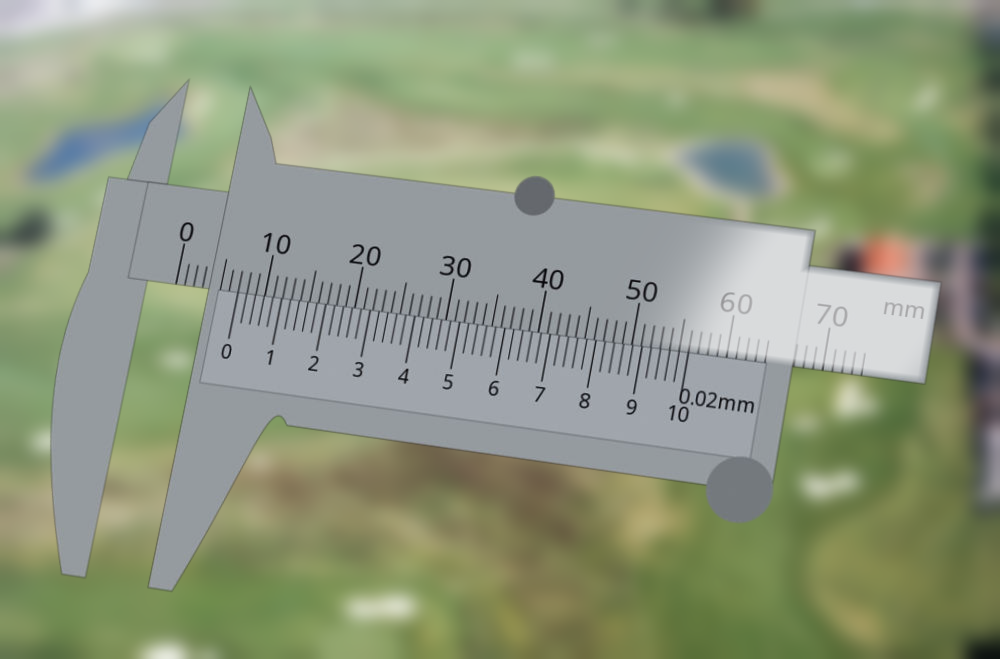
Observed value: 7.0 mm
